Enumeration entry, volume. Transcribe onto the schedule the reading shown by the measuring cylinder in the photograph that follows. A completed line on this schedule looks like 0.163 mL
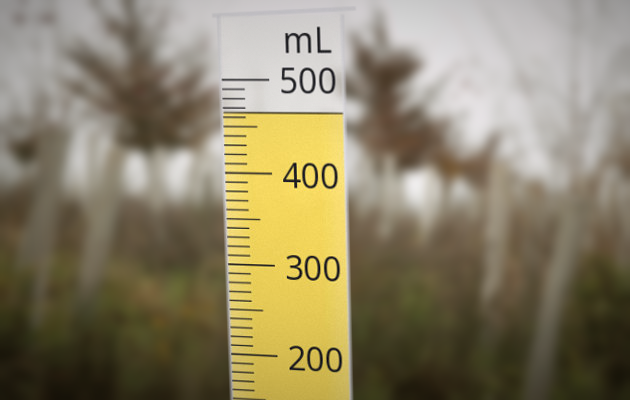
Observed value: 465 mL
